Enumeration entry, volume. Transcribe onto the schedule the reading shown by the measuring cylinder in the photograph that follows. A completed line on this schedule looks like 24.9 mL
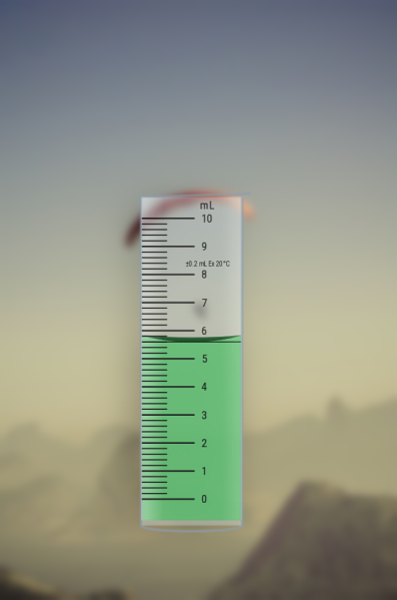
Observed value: 5.6 mL
